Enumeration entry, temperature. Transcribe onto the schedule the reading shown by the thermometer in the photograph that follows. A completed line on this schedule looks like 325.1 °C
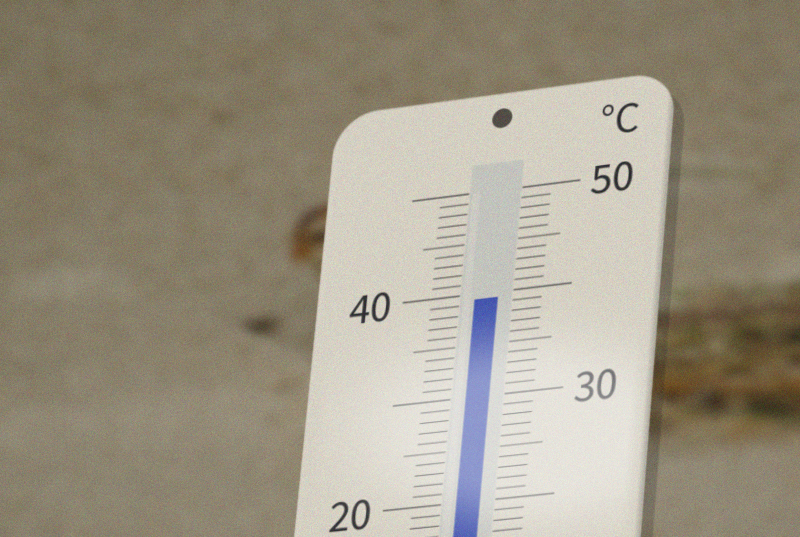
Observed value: 39.5 °C
